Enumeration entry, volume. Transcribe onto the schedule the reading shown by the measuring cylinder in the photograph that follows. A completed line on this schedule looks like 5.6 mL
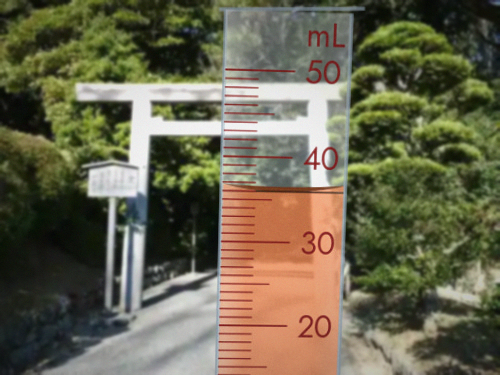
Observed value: 36 mL
